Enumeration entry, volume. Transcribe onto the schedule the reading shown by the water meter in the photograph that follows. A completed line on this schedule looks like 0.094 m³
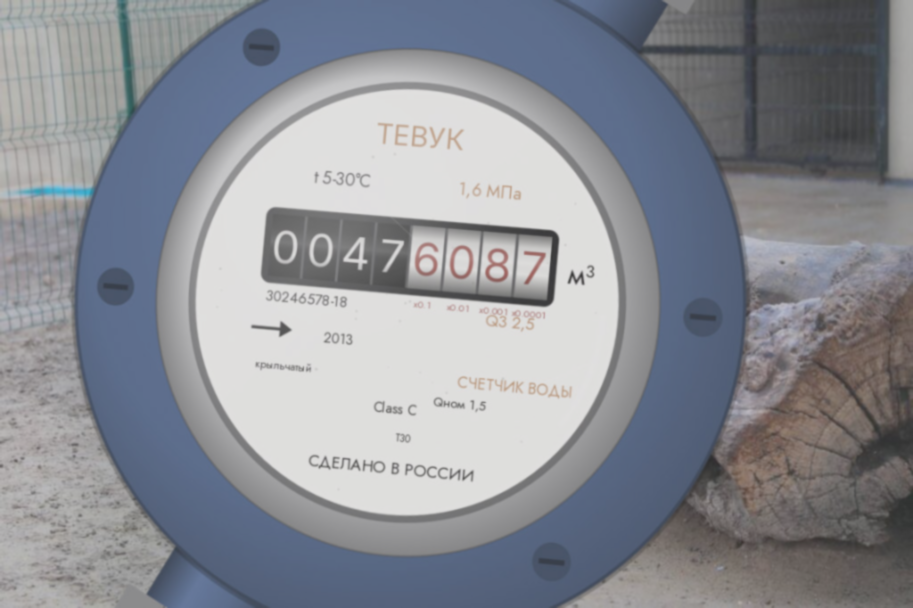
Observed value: 47.6087 m³
